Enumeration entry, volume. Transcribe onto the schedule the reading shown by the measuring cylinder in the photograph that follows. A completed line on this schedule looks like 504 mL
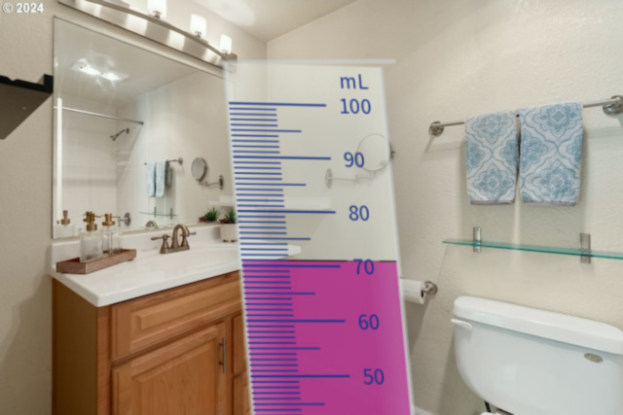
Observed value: 71 mL
